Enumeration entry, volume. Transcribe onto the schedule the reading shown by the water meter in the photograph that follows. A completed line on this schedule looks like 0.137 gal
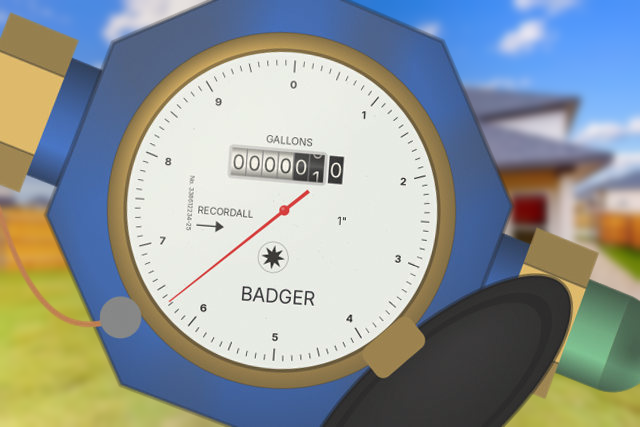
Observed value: 6.3 gal
